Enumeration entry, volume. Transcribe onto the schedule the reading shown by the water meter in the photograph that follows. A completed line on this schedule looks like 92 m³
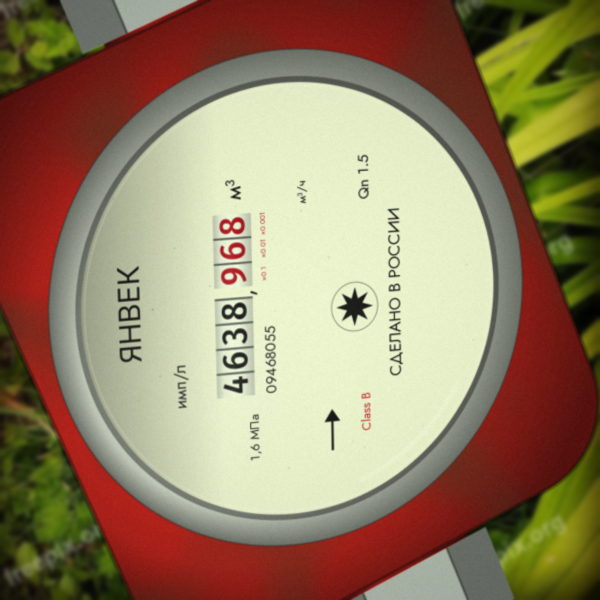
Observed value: 4638.968 m³
